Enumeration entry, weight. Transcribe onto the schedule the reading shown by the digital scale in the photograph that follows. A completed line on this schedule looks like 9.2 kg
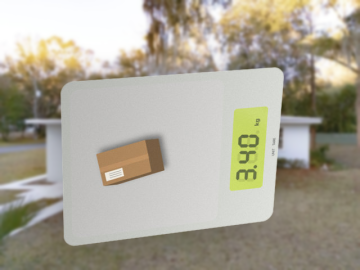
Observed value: 3.40 kg
